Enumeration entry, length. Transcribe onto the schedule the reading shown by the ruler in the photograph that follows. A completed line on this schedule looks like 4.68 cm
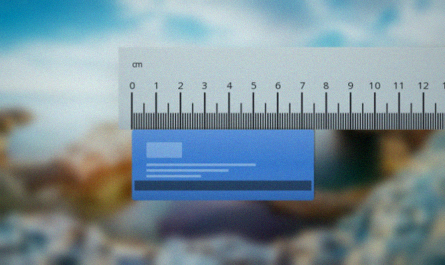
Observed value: 7.5 cm
